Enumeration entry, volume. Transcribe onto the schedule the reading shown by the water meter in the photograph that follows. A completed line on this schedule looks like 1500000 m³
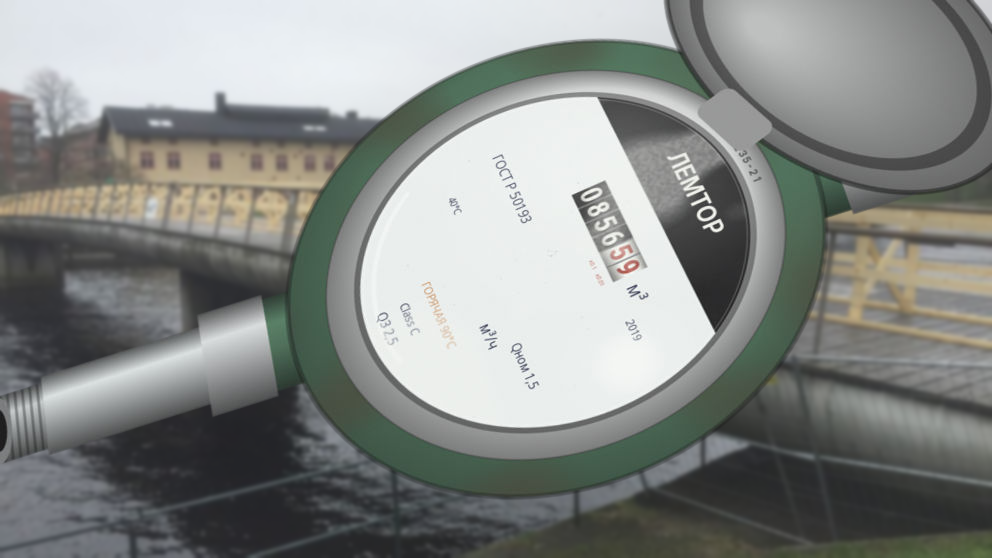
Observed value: 856.59 m³
